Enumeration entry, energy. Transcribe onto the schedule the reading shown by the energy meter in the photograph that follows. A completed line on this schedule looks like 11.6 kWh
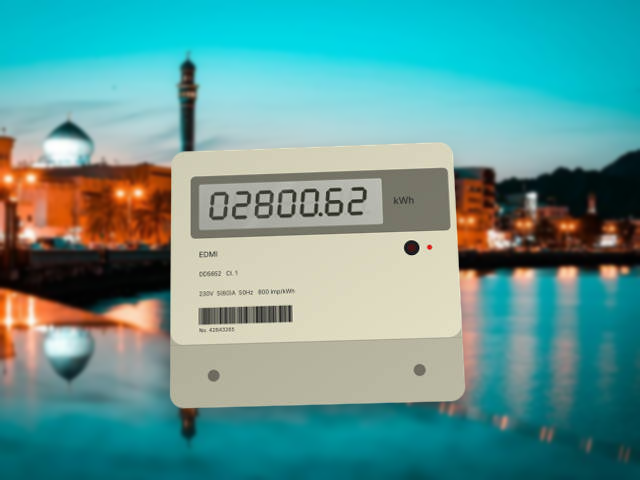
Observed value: 2800.62 kWh
